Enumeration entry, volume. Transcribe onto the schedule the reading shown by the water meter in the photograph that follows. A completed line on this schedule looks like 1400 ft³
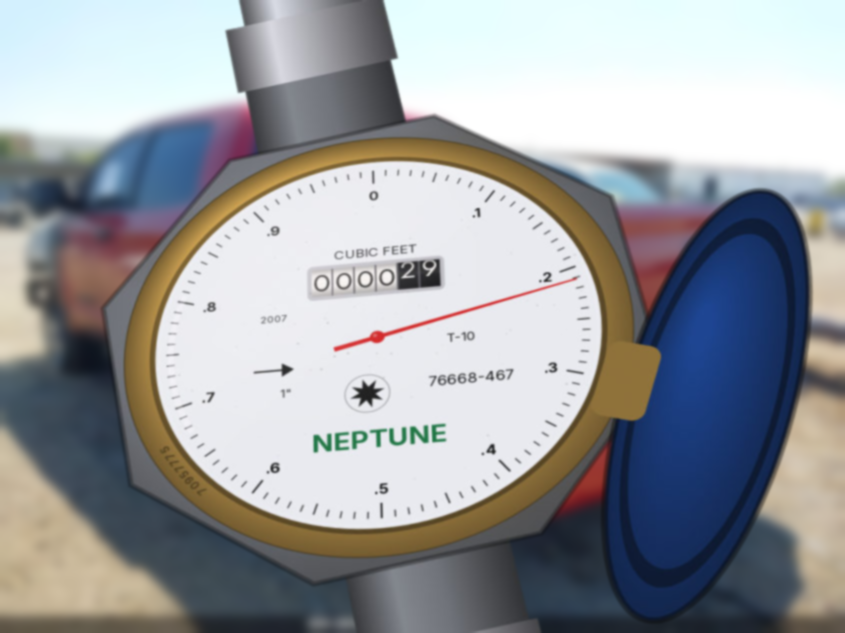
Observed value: 29.21 ft³
